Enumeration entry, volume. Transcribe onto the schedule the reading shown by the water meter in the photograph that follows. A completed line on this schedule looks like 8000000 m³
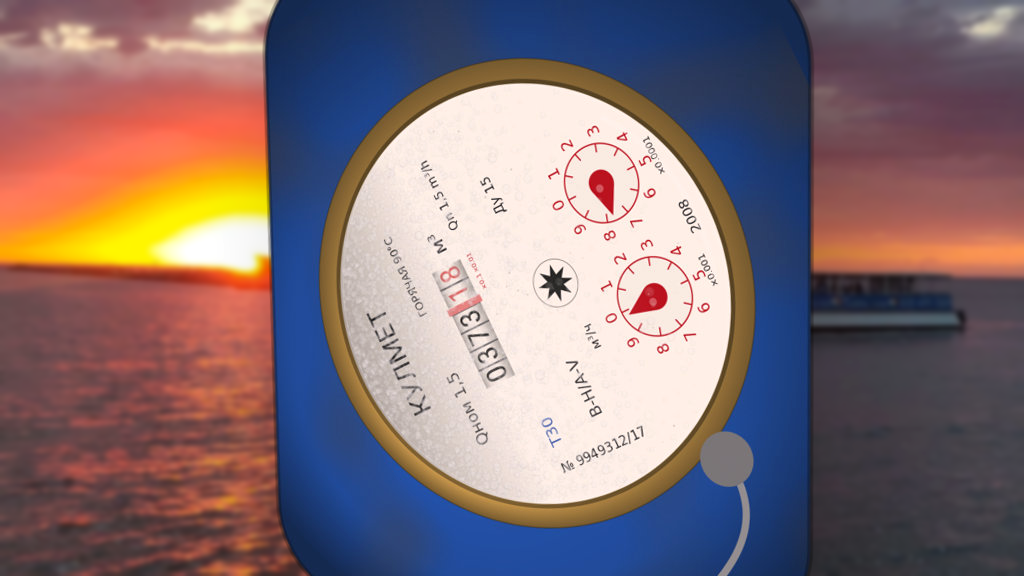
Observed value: 373.1797 m³
